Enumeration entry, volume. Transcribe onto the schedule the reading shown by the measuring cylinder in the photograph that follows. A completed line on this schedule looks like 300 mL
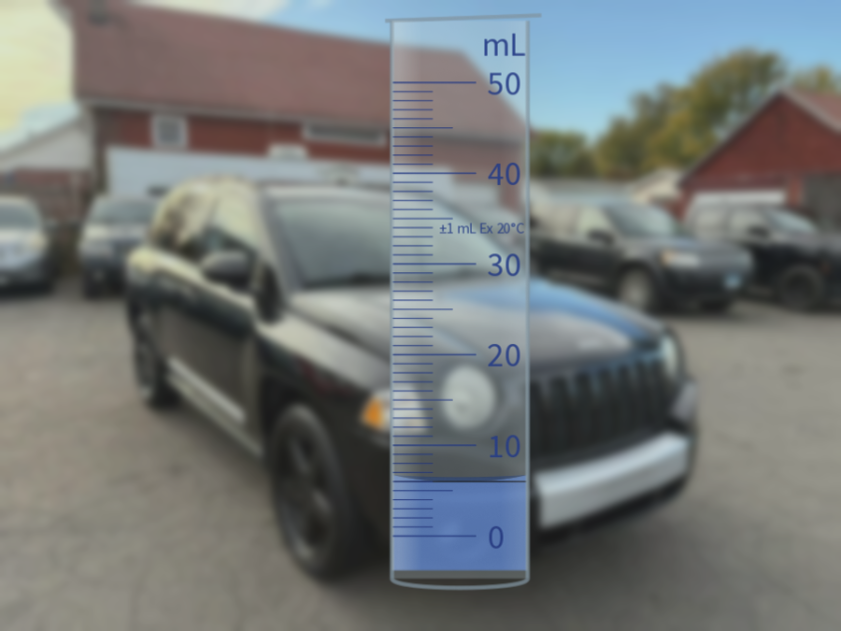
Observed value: 6 mL
